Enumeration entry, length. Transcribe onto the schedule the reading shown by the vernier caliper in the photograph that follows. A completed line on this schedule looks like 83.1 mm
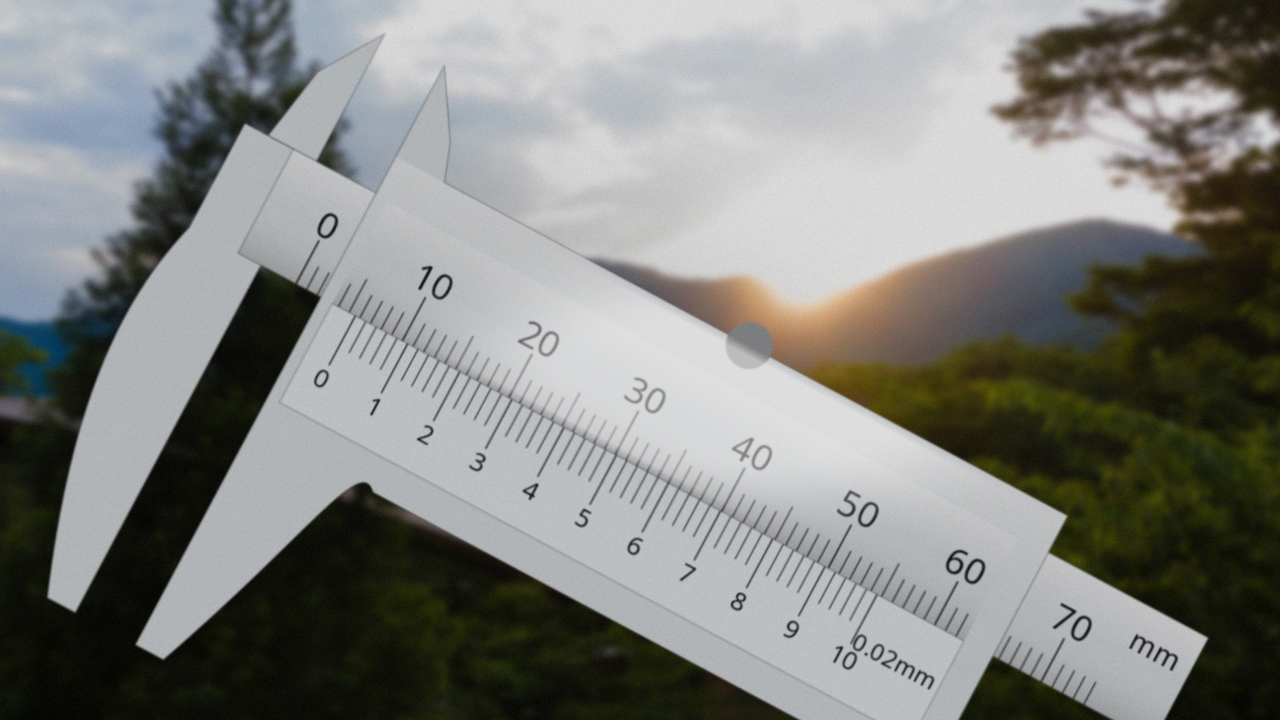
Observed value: 5.6 mm
